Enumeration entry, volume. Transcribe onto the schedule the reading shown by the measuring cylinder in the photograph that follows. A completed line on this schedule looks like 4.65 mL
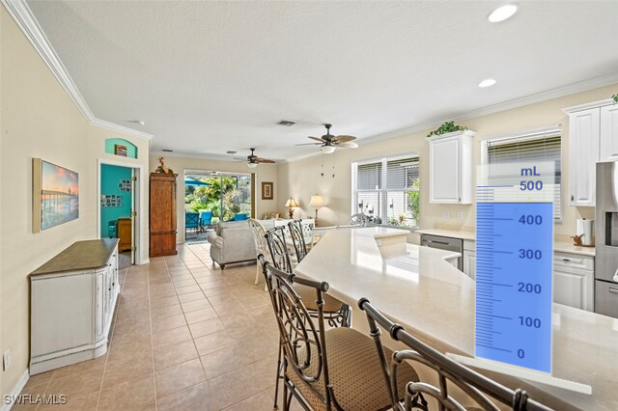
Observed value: 450 mL
